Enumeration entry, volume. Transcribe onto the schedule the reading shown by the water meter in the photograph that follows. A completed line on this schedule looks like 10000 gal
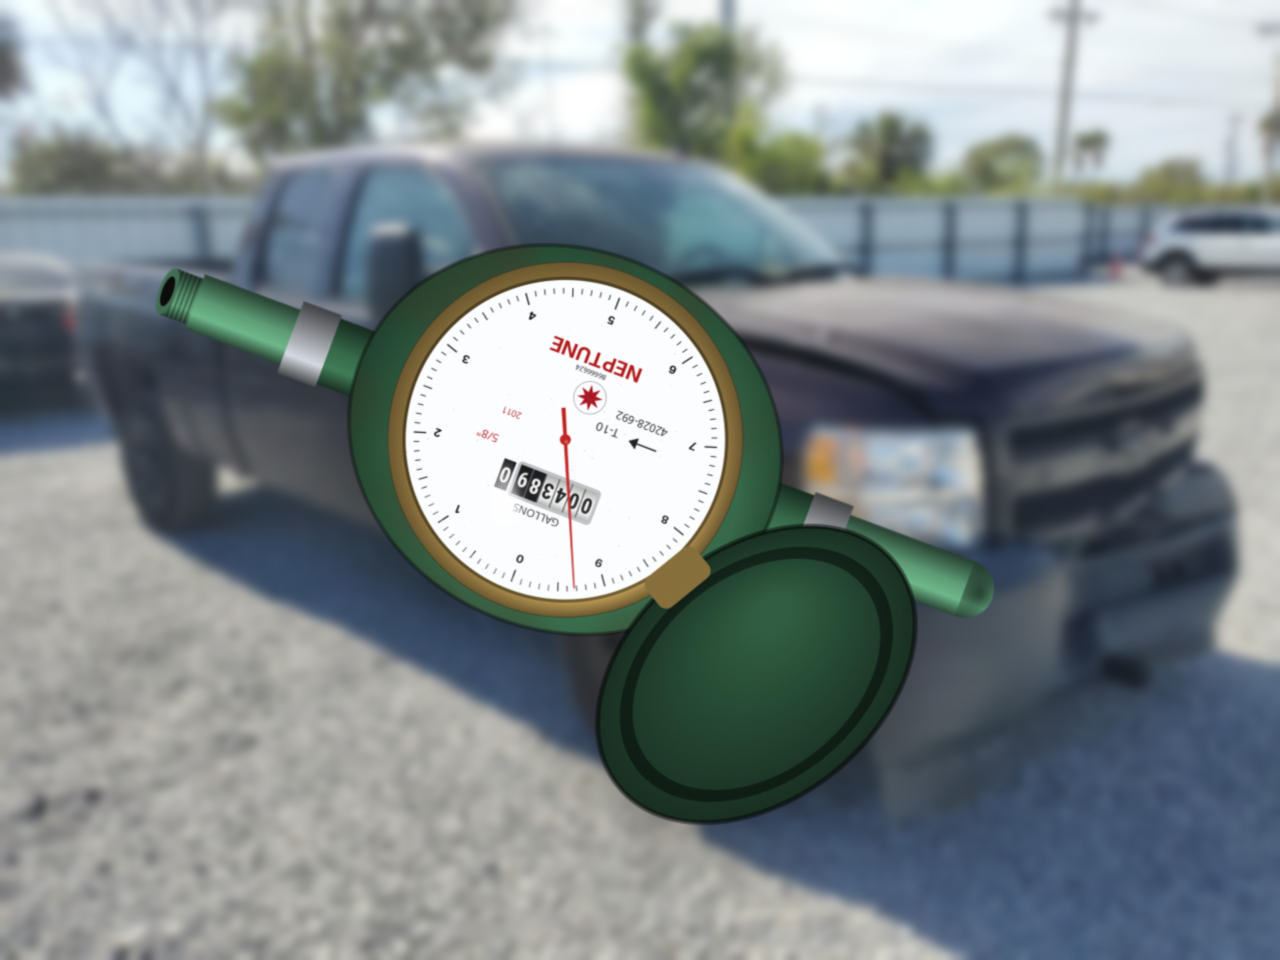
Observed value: 43889.3 gal
